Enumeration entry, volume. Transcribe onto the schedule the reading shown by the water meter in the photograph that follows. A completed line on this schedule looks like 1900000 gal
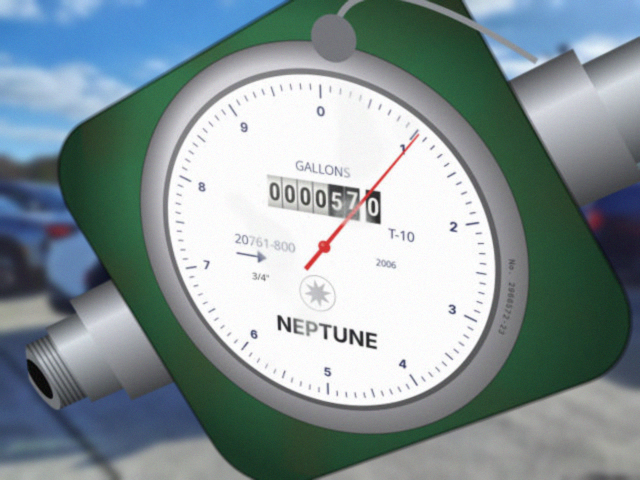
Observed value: 571.0 gal
